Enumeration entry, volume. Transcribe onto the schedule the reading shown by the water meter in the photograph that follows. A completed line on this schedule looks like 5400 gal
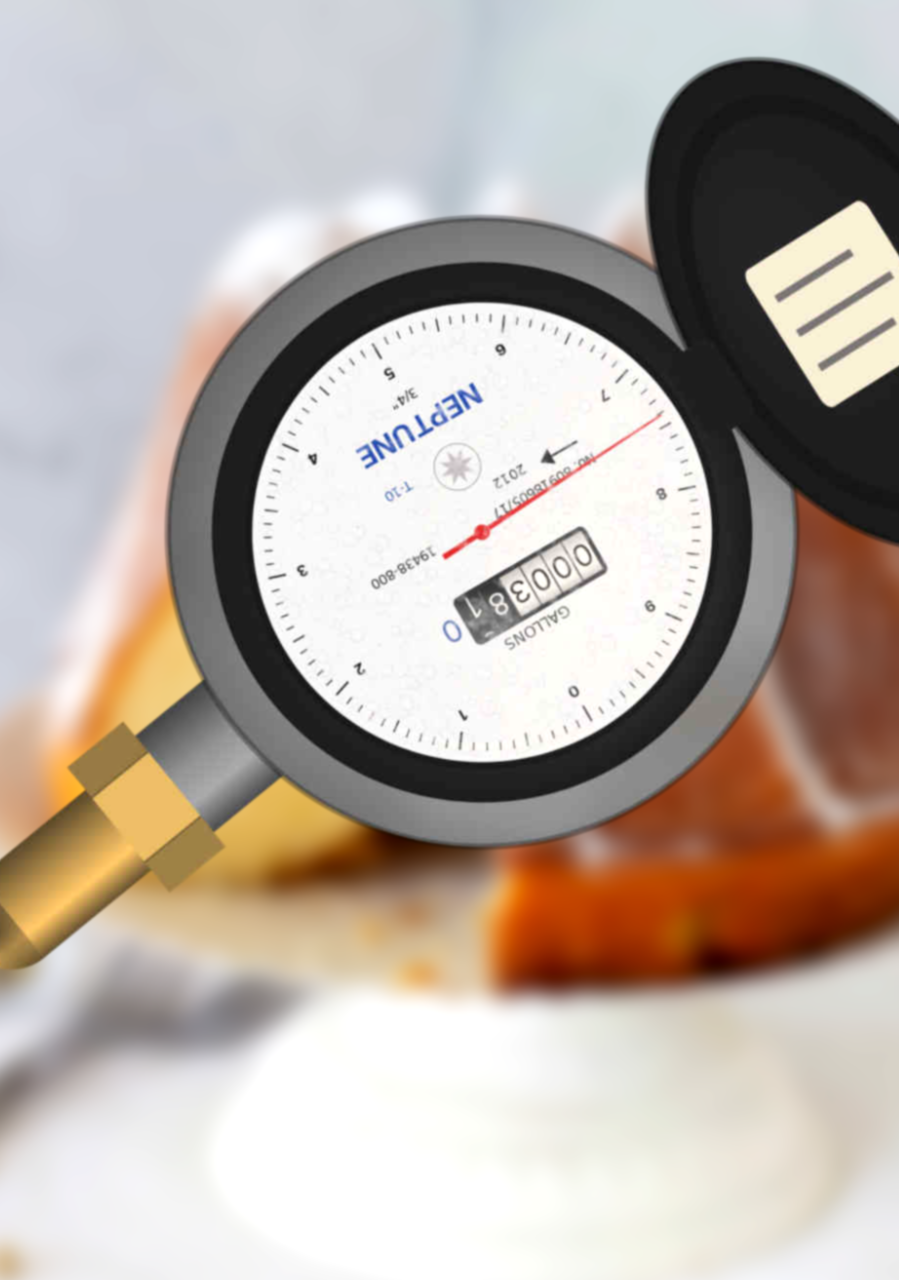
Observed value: 3807.4 gal
